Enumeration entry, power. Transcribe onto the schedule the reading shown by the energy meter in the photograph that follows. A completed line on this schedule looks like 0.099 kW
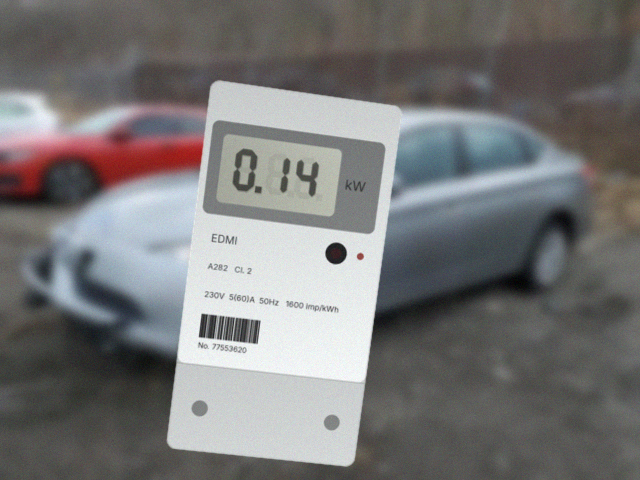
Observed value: 0.14 kW
